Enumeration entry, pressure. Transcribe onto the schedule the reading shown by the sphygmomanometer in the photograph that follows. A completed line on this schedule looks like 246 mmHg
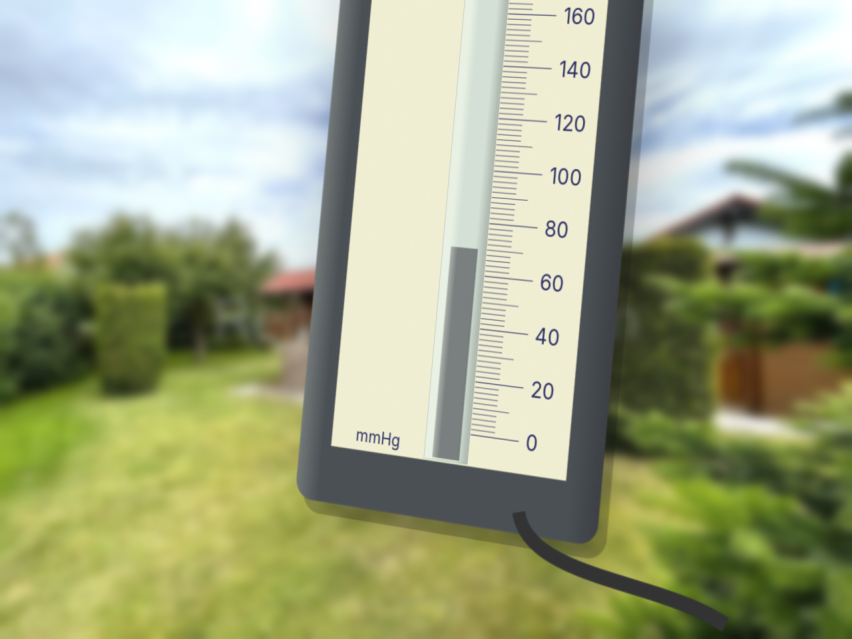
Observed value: 70 mmHg
